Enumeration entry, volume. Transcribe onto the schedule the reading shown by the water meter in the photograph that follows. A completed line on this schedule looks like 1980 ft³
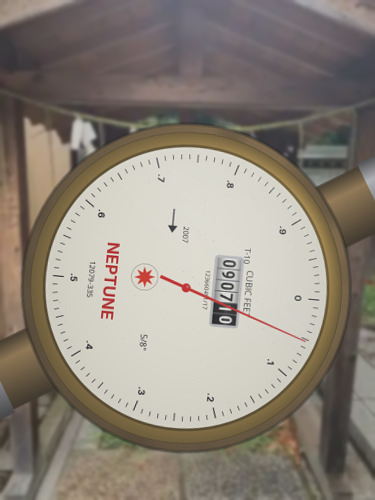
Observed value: 90710.05 ft³
